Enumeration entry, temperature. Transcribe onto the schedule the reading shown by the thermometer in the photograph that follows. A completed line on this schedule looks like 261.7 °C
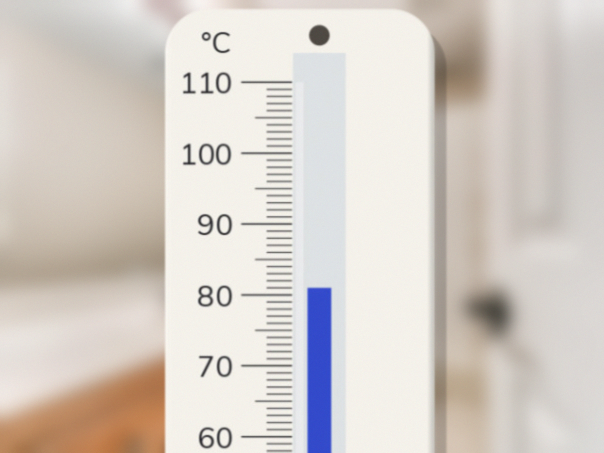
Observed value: 81 °C
